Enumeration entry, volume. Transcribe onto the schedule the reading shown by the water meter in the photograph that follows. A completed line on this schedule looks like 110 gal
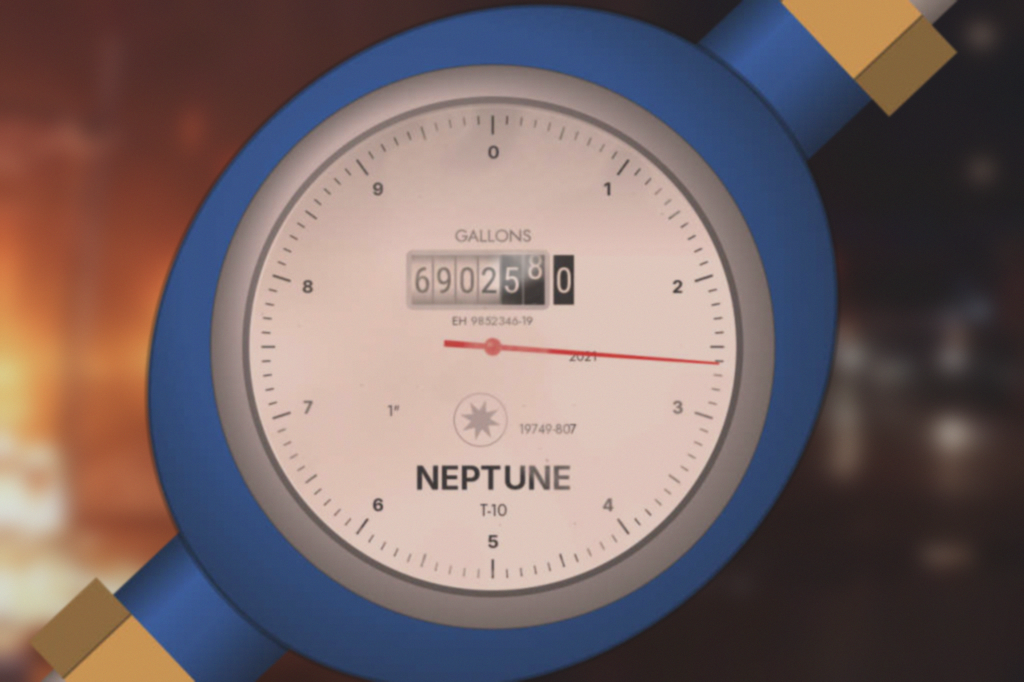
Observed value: 6902582.6 gal
